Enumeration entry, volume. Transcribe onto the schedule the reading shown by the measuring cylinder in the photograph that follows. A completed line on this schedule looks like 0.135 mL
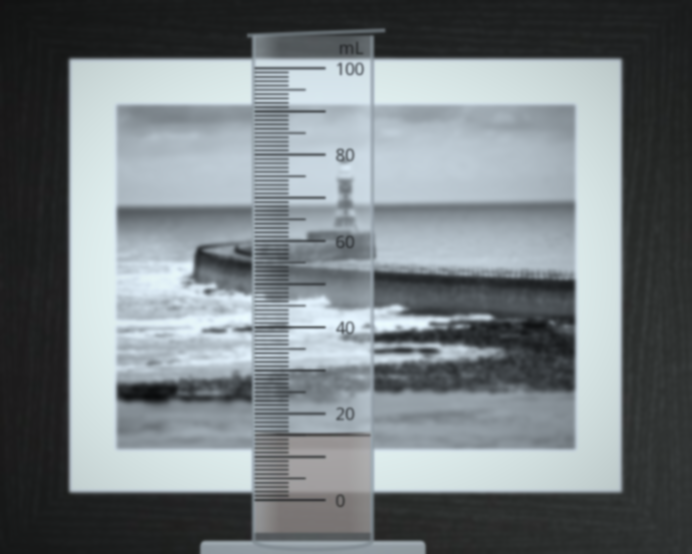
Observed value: 15 mL
